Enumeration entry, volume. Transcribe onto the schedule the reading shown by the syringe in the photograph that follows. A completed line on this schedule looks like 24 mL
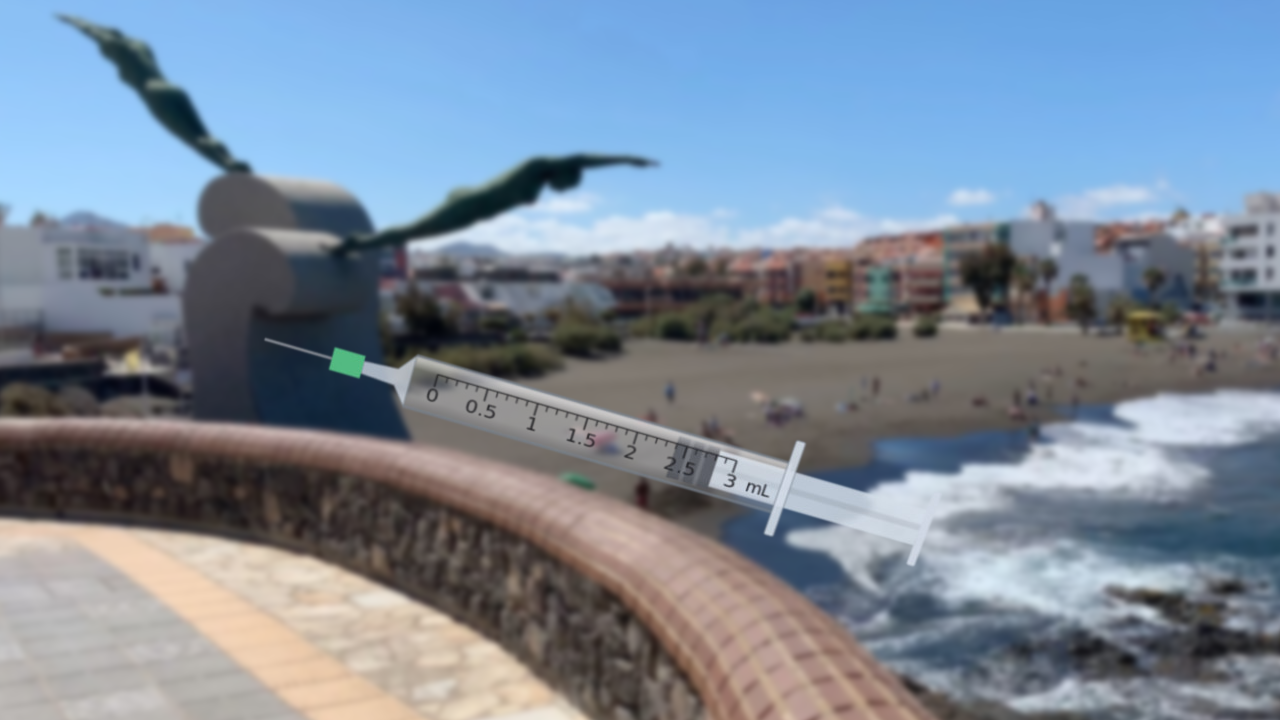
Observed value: 2.4 mL
